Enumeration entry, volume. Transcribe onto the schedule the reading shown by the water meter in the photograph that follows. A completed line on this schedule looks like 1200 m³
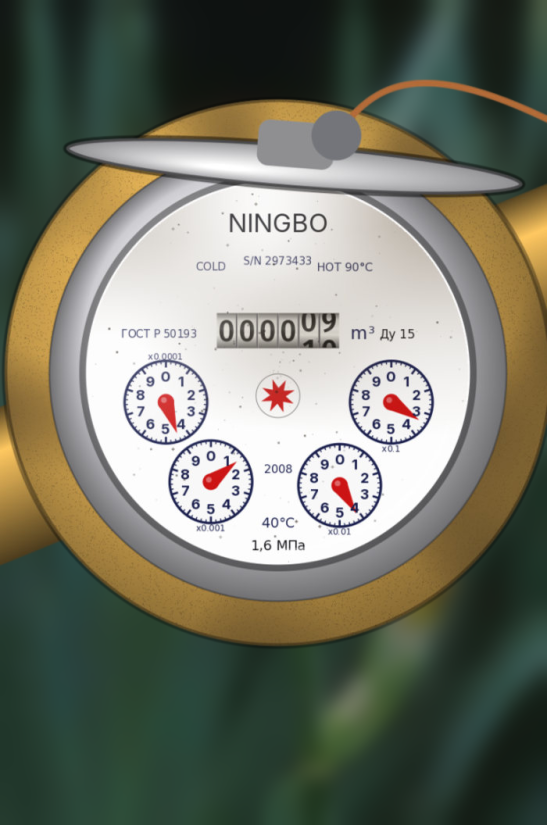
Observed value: 9.3414 m³
